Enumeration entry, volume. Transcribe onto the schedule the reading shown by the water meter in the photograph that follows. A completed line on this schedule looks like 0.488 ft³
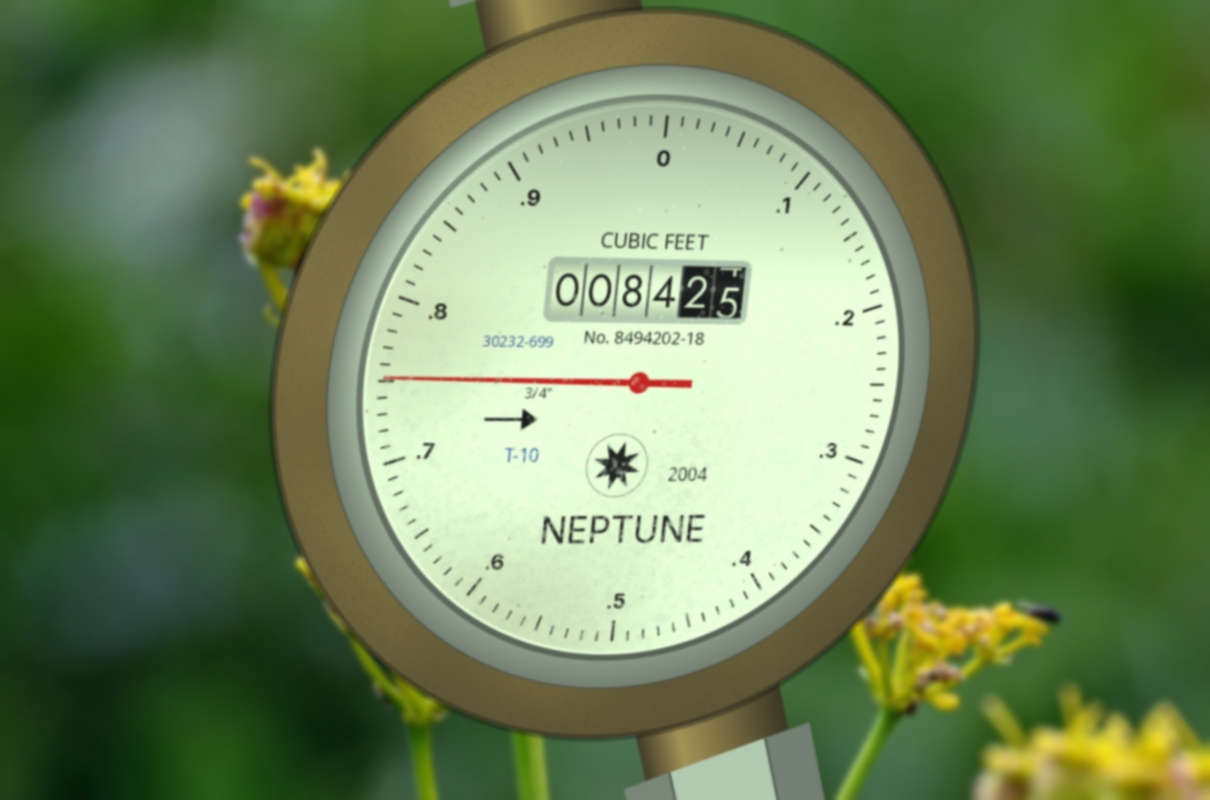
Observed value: 8424.75 ft³
